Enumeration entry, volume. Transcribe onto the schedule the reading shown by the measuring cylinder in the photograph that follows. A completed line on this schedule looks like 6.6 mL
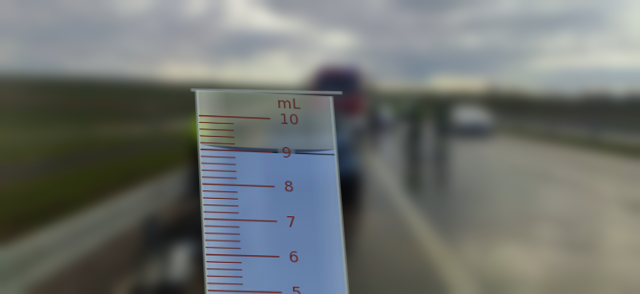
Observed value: 9 mL
